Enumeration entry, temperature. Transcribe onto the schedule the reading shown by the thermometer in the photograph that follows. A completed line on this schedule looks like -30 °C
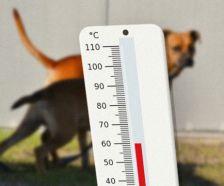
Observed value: 60 °C
